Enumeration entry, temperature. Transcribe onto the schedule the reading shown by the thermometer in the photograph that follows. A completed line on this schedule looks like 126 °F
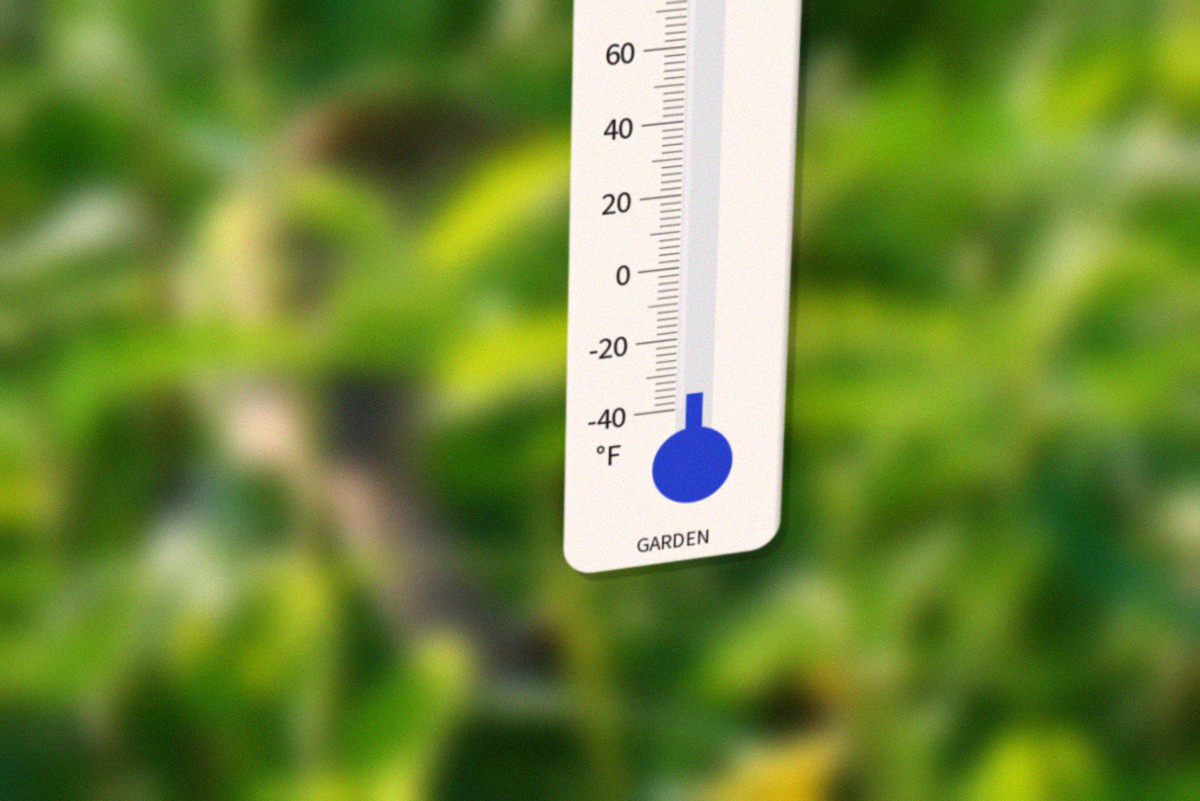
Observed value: -36 °F
